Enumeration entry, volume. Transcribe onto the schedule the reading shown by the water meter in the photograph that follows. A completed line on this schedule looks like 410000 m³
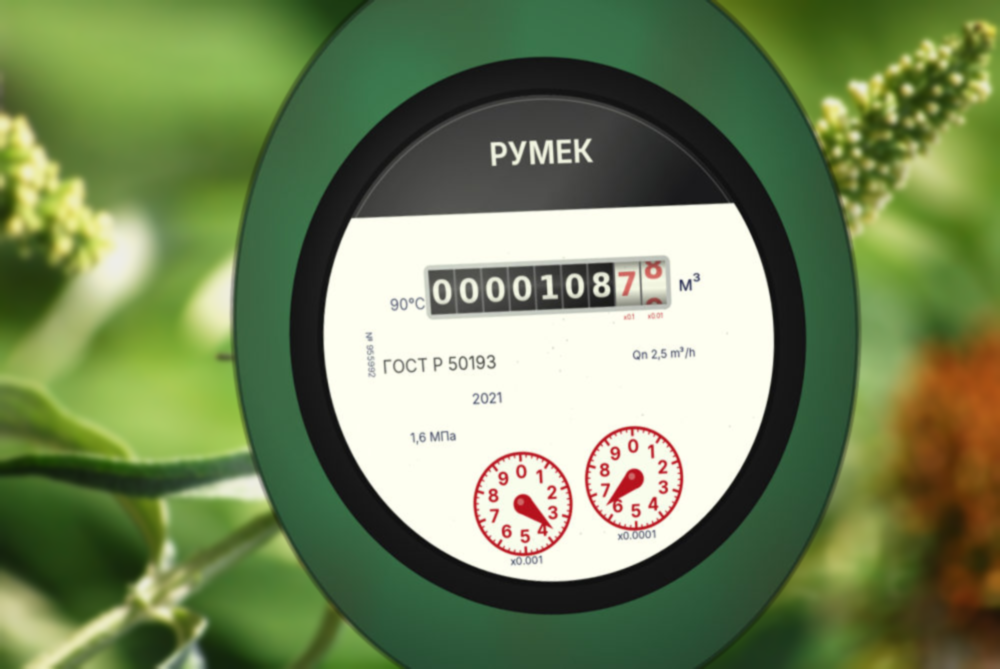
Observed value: 108.7836 m³
